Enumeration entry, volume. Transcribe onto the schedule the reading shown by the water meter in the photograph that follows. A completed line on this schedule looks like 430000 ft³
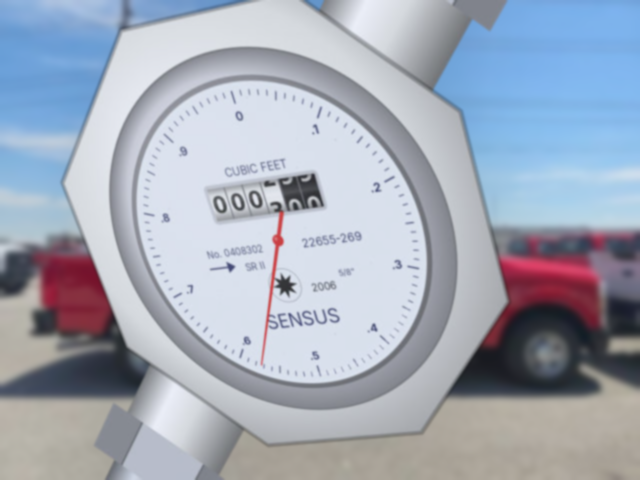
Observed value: 299.57 ft³
